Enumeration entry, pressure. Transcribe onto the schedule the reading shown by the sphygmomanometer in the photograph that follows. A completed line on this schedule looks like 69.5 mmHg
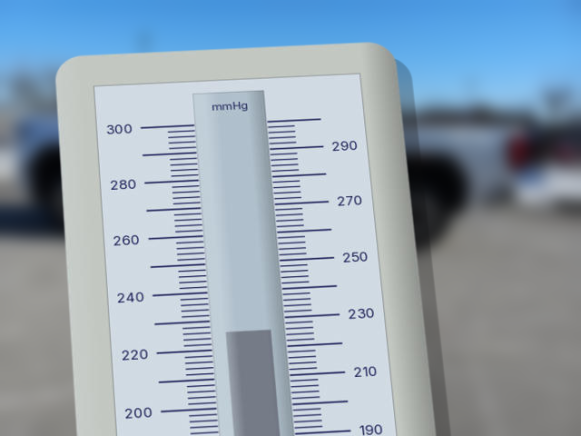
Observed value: 226 mmHg
